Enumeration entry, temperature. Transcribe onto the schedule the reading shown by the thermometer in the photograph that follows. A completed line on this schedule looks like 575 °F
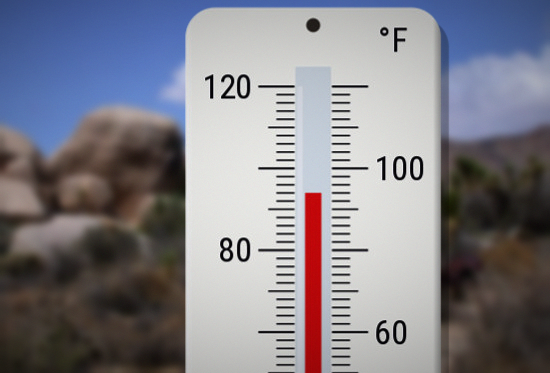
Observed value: 94 °F
